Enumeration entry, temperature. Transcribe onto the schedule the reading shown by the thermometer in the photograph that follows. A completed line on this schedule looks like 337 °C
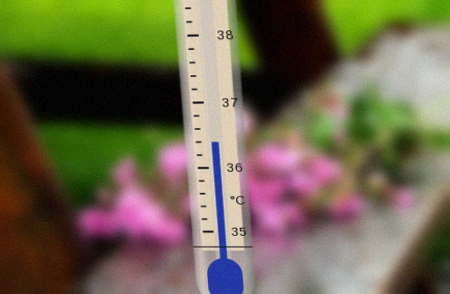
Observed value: 36.4 °C
